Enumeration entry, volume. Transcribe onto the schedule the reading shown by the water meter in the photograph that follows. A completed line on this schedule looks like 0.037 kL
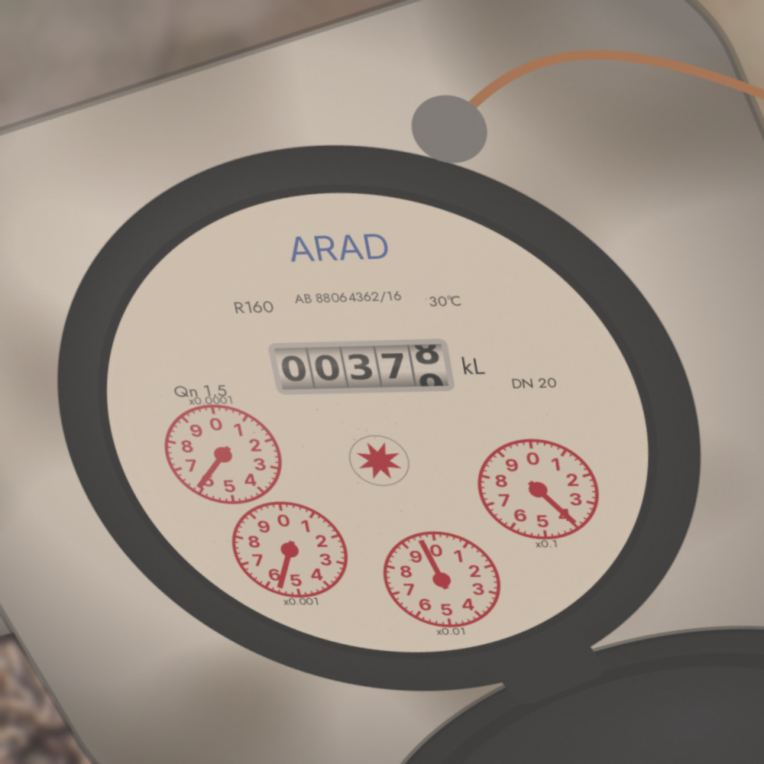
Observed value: 378.3956 kL
